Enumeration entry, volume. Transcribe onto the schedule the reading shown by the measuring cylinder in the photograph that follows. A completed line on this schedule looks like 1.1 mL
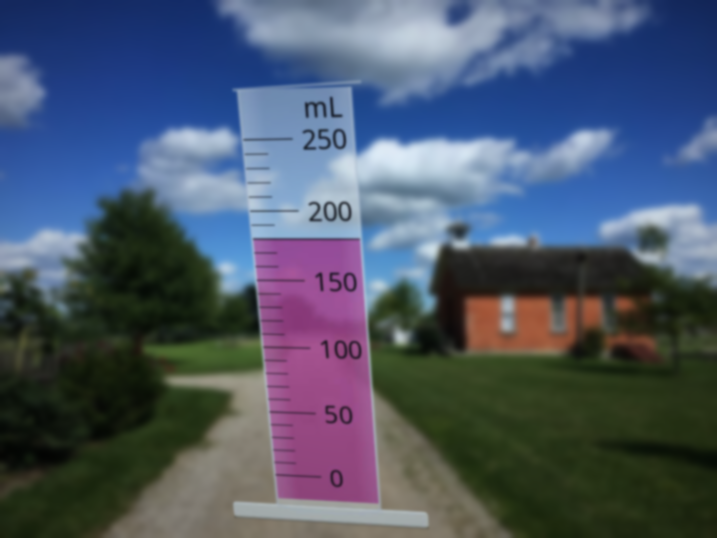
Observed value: 180 mL
